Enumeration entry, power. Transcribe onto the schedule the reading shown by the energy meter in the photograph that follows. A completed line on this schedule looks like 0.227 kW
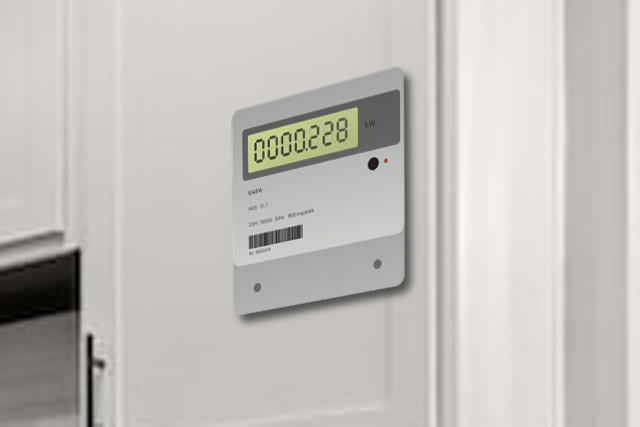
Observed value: 0.228 kW
